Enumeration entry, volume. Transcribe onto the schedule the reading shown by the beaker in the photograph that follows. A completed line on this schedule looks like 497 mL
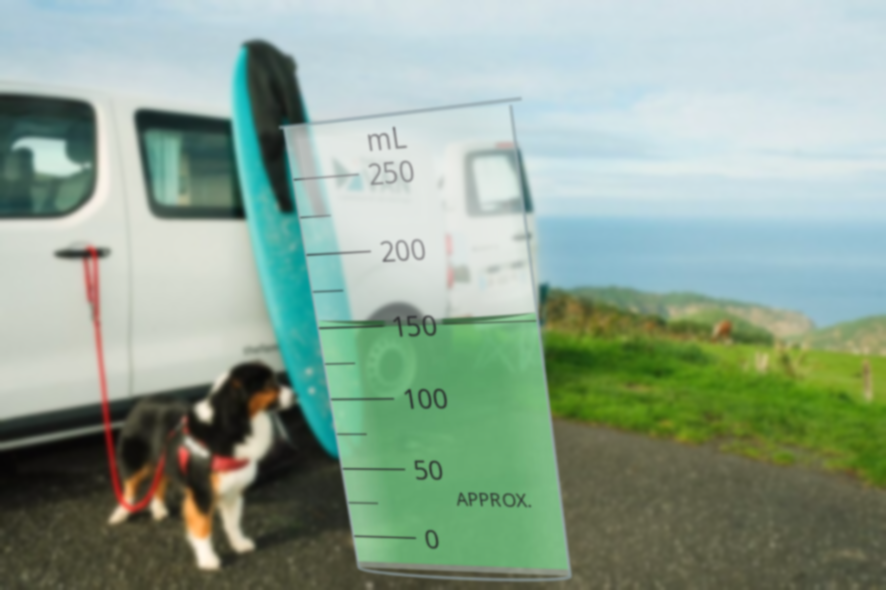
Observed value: 150 mL
